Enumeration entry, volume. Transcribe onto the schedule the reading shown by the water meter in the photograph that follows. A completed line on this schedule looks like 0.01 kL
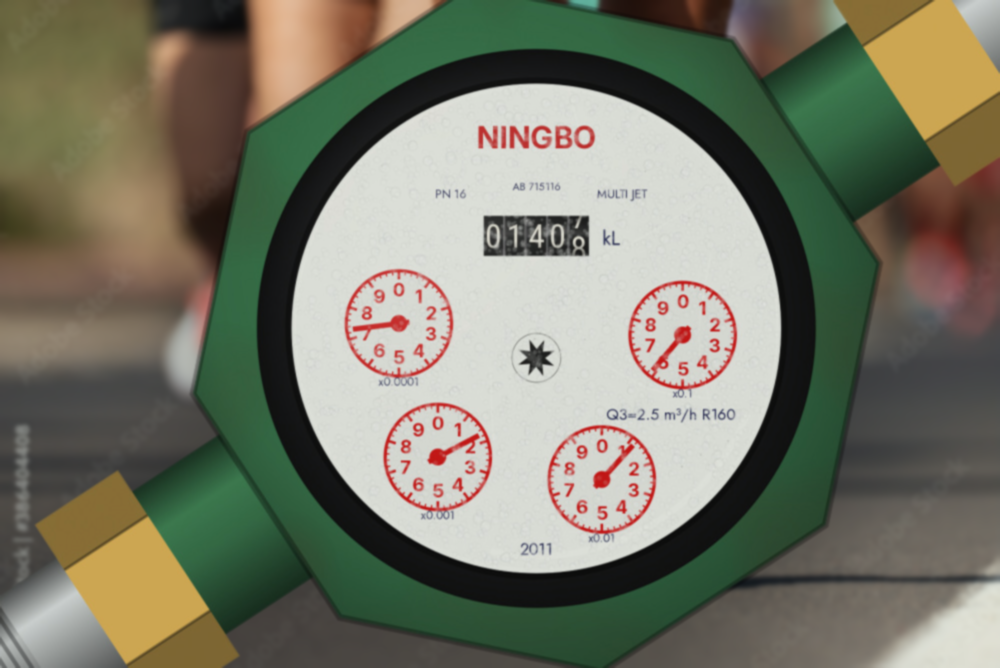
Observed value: 1407.6117 kL
